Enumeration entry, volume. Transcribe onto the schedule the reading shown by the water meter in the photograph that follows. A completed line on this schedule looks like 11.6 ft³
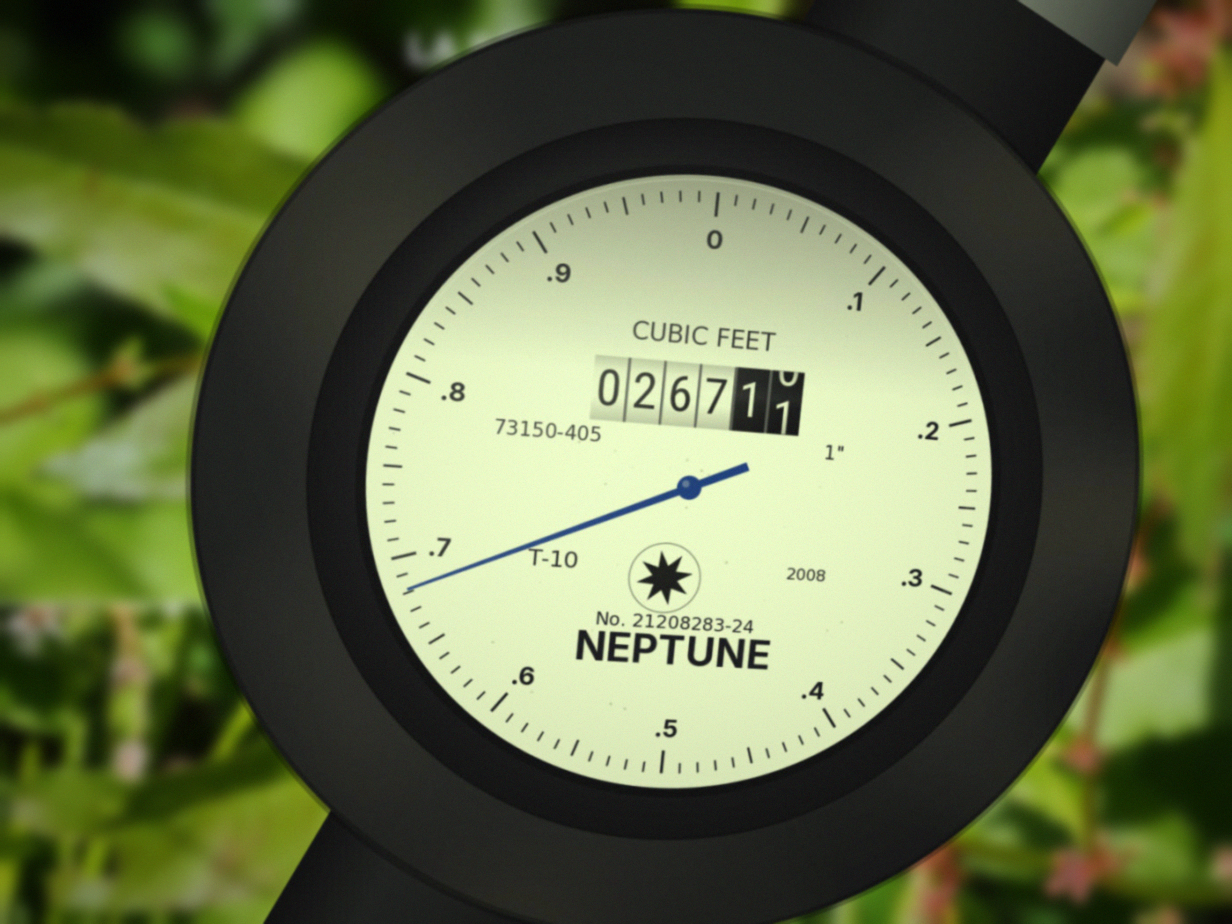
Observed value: 26710.68 ft³
